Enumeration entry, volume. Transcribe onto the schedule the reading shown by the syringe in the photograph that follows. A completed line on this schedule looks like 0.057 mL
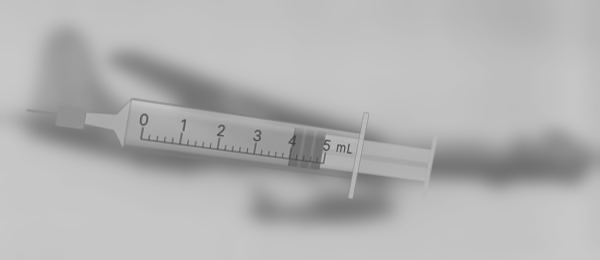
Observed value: 4 mL
